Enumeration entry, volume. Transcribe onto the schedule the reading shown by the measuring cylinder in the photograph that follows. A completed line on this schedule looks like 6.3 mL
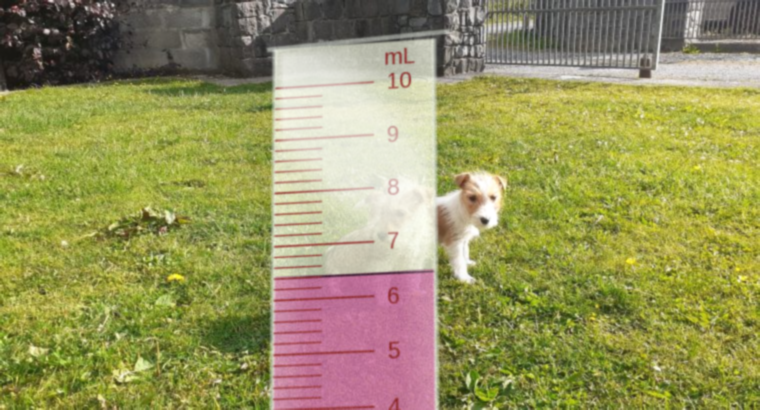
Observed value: 6.4 mL
